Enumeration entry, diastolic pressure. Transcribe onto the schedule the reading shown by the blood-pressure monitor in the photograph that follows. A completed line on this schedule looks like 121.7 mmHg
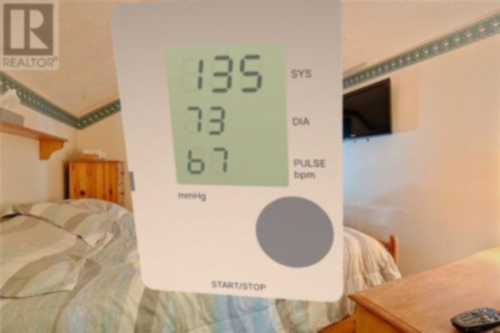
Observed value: 73 mmHg
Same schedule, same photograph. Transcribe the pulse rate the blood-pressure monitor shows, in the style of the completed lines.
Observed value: 67 bpm
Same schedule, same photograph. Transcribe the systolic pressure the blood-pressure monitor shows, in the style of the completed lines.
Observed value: 135 mmHg
